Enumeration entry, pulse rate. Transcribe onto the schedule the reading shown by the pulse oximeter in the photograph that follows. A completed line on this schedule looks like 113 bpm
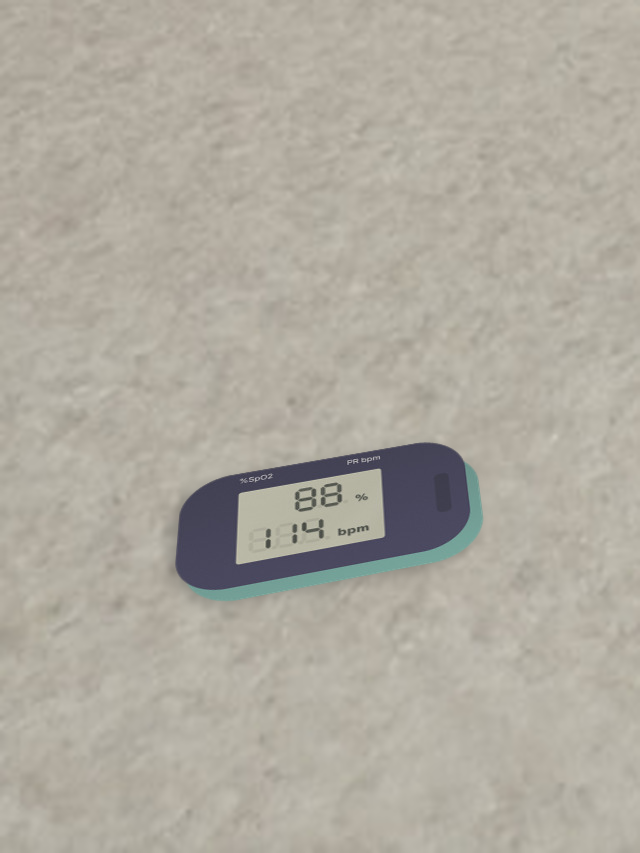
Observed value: 114 bpm
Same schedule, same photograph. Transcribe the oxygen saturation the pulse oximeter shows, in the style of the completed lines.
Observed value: 88 %
